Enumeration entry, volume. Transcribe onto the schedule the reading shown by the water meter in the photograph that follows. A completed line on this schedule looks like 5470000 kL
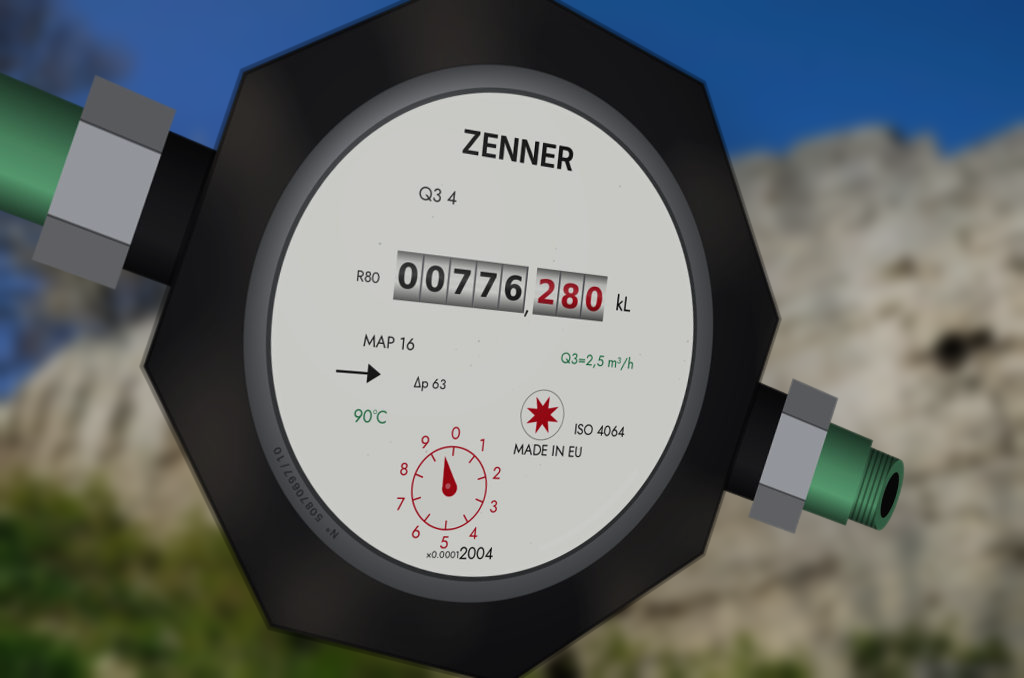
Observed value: 776.2799 kL
